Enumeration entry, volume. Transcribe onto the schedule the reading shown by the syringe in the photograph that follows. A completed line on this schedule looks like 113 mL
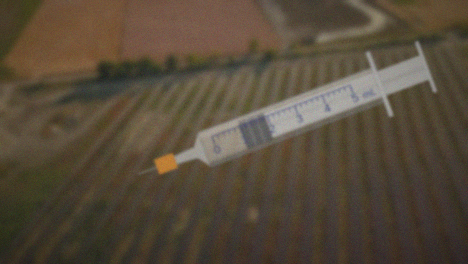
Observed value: 1 mL
